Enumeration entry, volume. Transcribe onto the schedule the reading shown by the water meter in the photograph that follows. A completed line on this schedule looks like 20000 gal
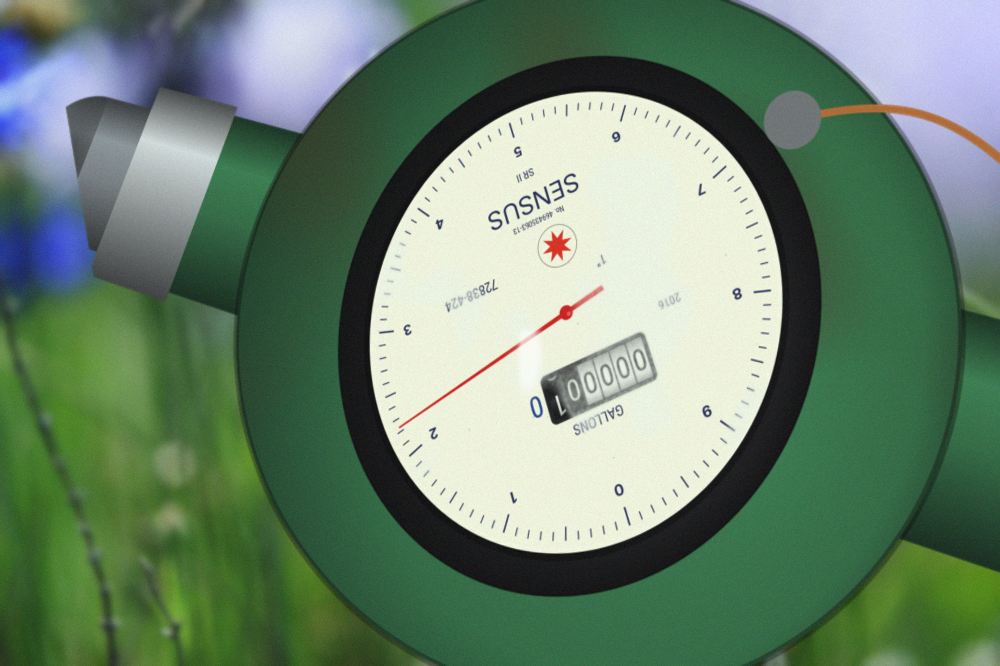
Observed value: 12.2 gal
